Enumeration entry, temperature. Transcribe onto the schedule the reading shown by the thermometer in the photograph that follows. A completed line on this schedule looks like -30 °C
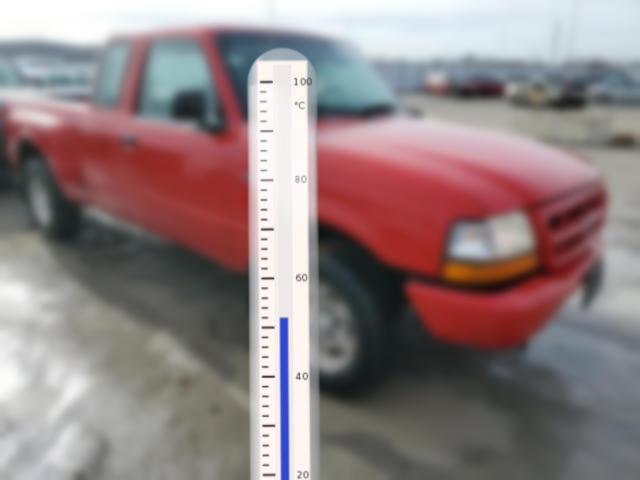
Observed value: 52 °C
